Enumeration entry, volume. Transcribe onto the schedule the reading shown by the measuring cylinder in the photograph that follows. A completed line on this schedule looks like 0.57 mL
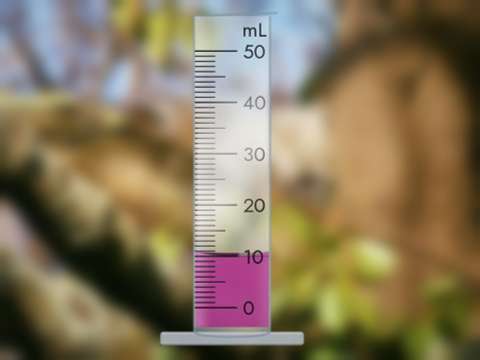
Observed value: 10 mL
